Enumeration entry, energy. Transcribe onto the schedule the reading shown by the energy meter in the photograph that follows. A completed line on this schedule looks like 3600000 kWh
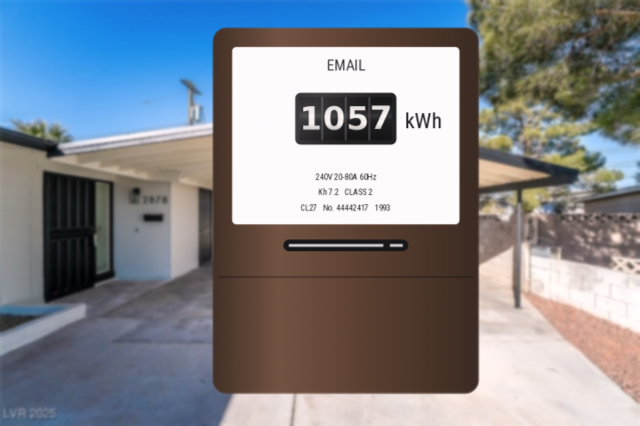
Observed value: 1057 kWh
